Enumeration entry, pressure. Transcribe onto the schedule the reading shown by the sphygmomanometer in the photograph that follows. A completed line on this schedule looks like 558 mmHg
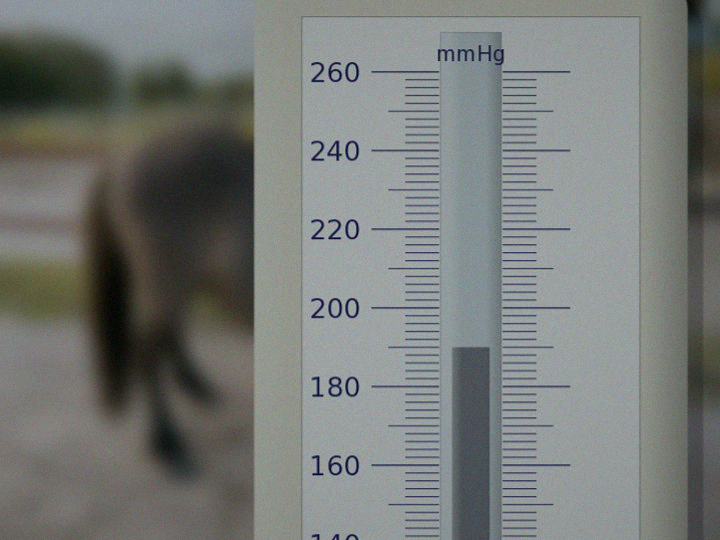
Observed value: 190 mmHg
